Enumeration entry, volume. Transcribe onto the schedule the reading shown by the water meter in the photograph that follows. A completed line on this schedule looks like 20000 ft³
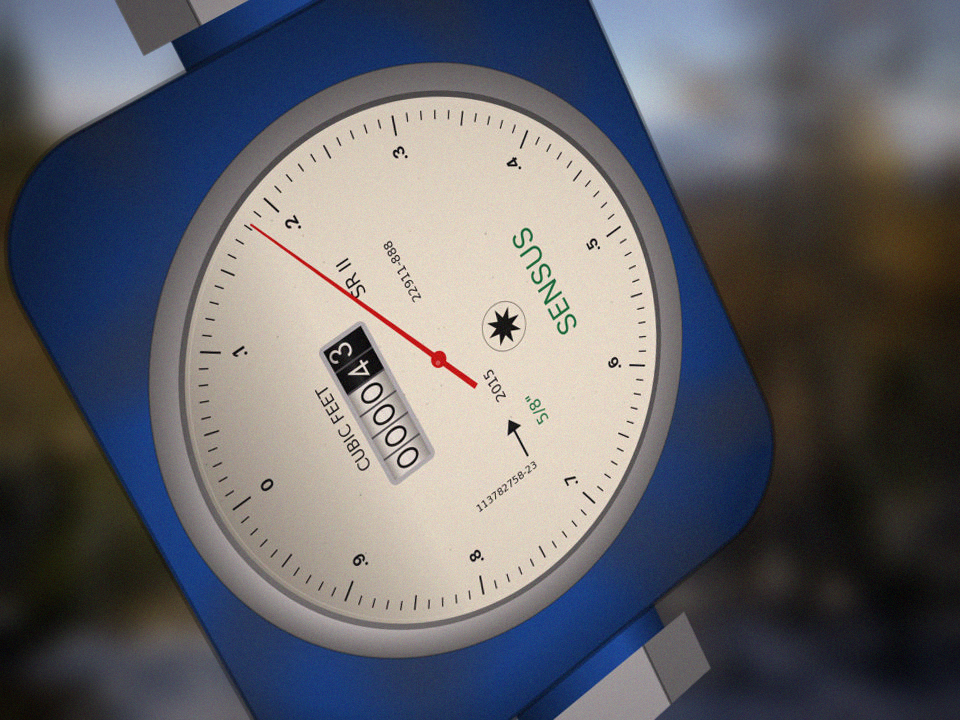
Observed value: 43.18 ft³
